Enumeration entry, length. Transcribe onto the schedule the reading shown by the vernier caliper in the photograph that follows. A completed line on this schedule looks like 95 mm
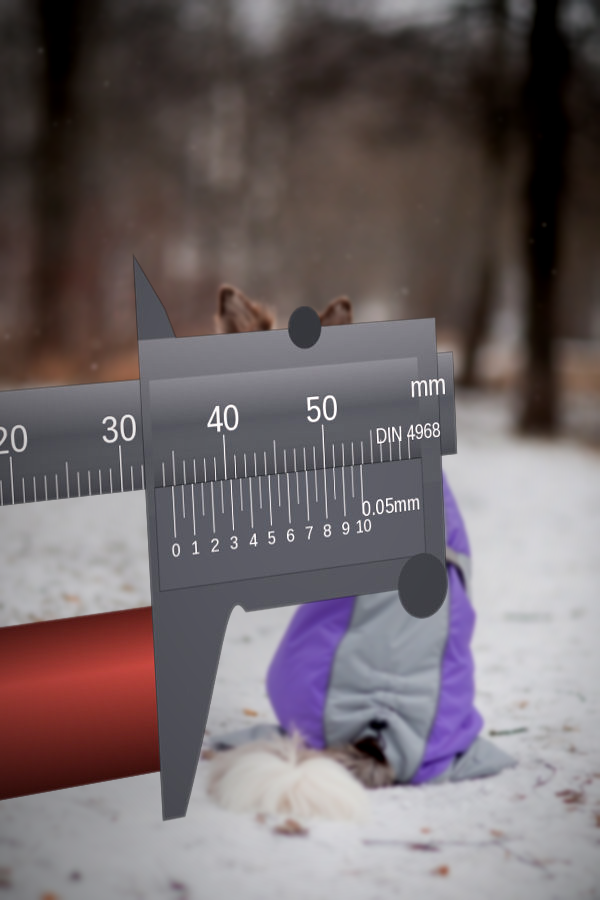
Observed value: 34.8 mm
